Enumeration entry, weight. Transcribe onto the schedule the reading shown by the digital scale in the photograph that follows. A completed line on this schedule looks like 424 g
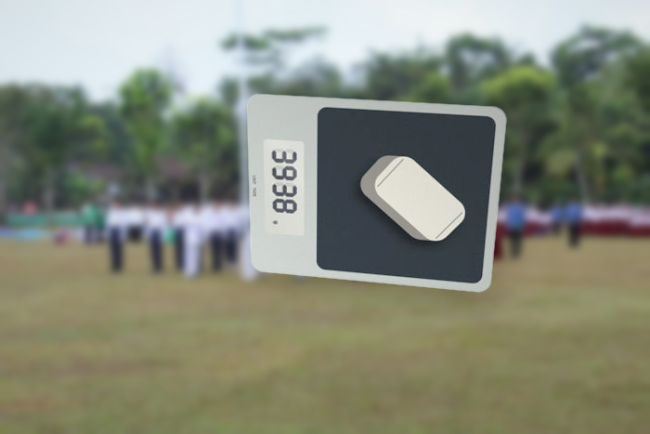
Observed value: 3938 g
